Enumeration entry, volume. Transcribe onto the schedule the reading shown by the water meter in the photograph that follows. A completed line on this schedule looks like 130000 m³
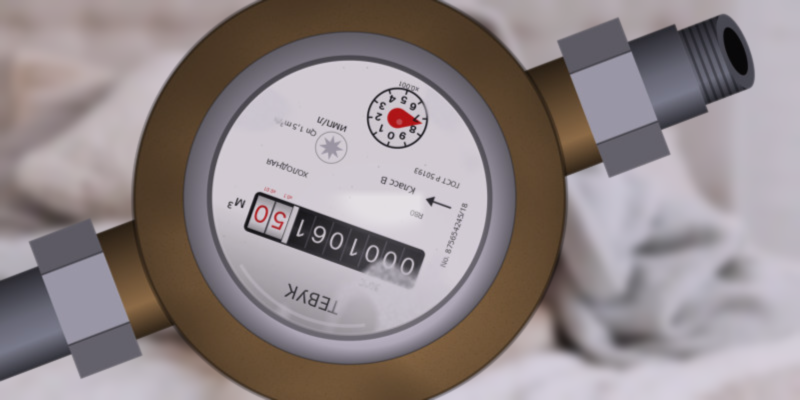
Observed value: 1061.507 m³
